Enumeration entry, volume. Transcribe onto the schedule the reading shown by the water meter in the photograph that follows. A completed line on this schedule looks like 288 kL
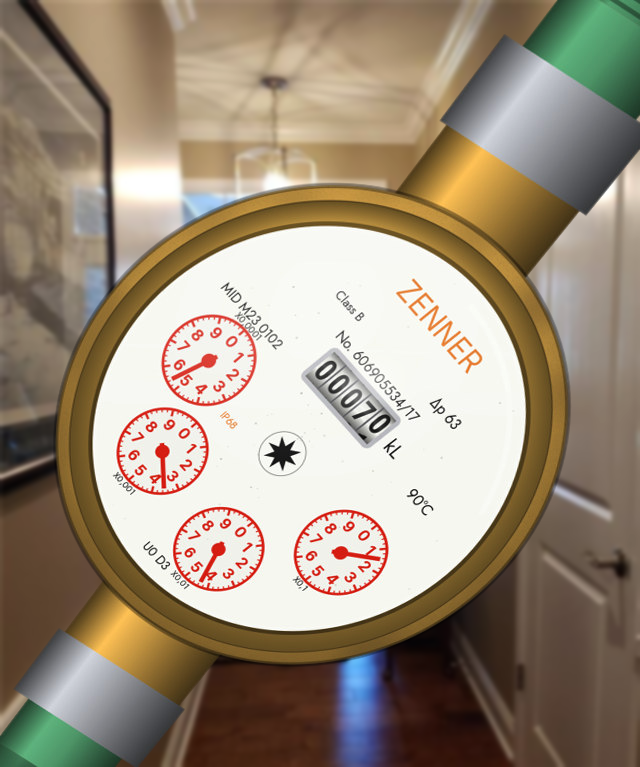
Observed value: 70.1435 kL
